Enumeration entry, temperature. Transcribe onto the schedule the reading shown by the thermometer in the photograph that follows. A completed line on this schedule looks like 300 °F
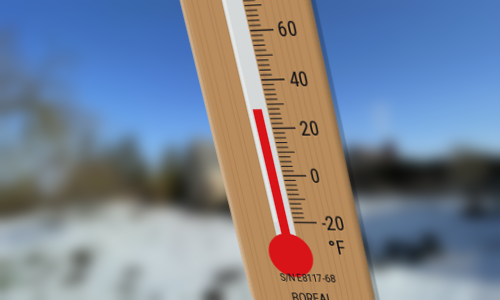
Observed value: 28 °F
